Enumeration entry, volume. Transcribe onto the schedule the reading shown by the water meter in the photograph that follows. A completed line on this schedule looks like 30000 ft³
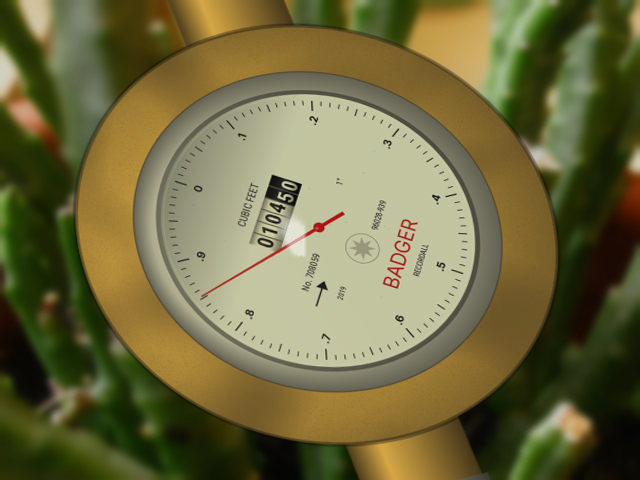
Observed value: 10449.85 ft³
